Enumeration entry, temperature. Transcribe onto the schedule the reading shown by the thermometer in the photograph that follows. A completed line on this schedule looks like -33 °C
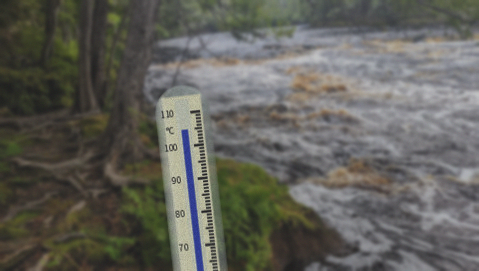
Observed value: 105 °C
